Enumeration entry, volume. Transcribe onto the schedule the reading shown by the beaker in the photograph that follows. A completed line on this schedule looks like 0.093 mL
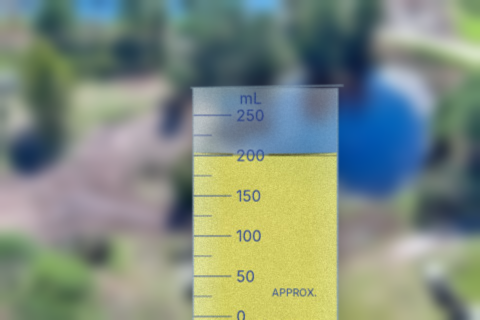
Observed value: 200 mL
